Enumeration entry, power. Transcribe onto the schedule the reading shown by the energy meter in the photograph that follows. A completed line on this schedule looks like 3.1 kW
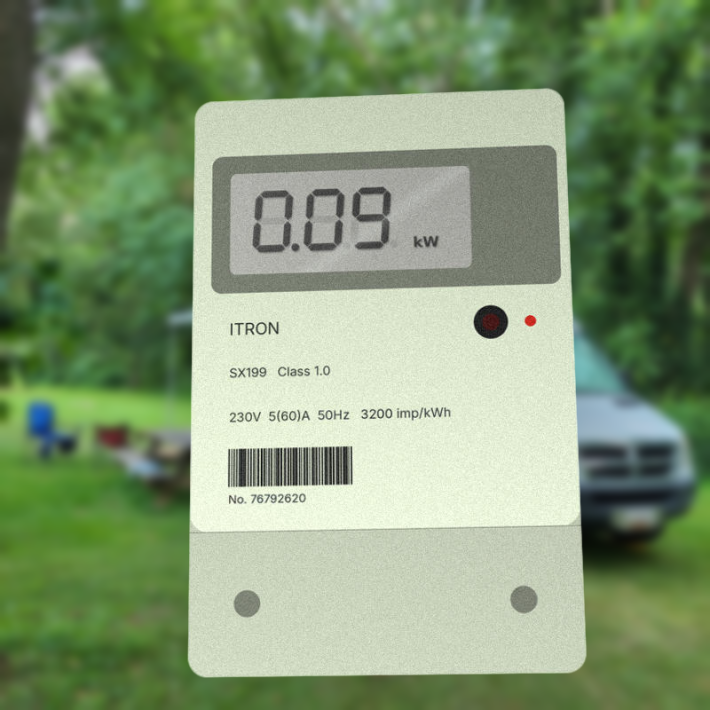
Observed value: 0.09 kW
